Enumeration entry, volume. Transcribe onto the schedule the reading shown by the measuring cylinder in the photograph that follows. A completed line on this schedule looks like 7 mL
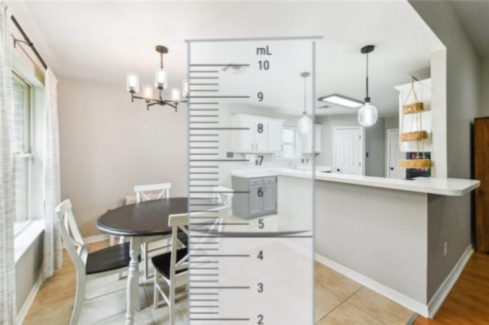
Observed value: 4.6 mL
